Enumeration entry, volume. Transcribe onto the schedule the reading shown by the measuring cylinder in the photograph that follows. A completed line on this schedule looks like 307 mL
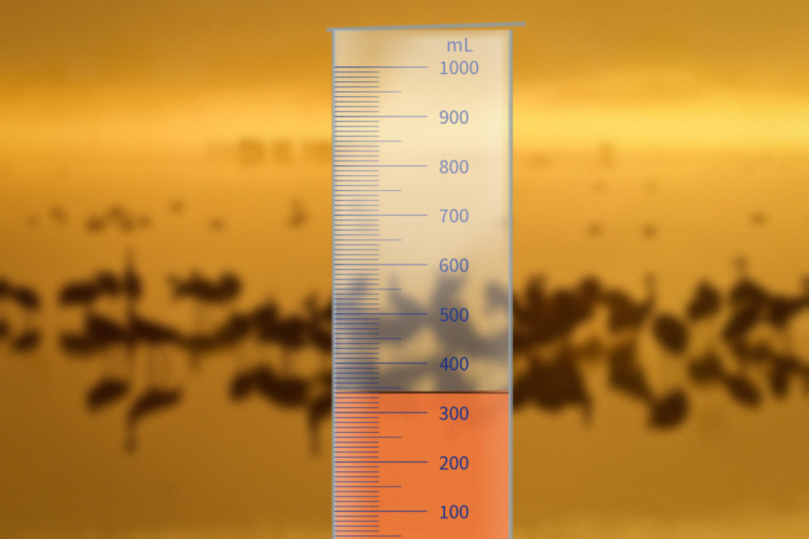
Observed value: 340 mL
